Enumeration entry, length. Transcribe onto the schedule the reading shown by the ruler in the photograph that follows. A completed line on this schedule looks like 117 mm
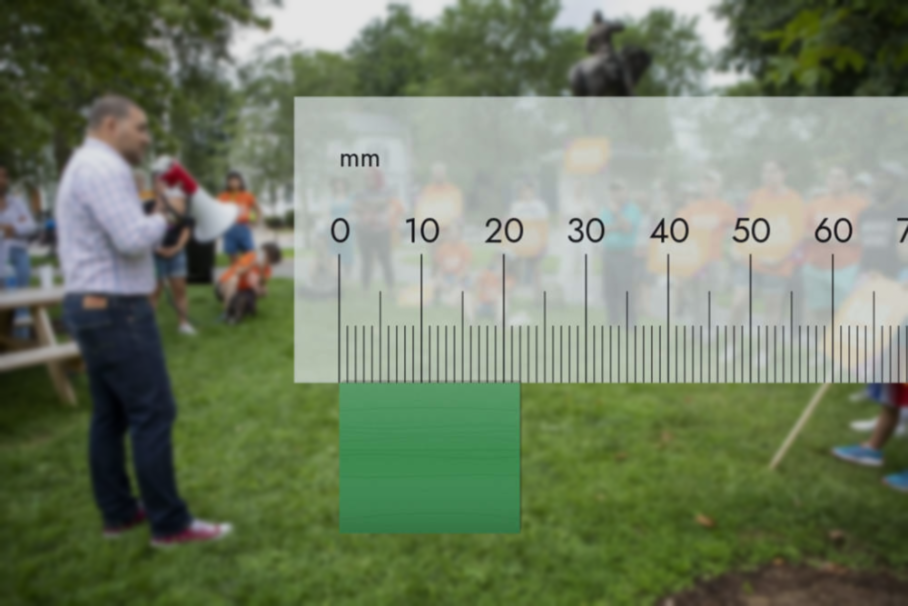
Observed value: 22 mm
